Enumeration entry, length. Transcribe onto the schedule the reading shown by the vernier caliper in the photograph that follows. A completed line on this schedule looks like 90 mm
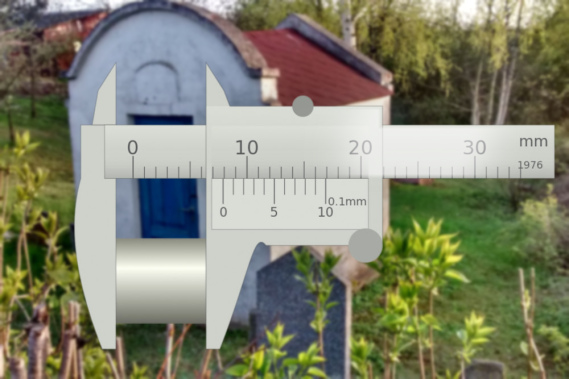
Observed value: 7.9 mm
